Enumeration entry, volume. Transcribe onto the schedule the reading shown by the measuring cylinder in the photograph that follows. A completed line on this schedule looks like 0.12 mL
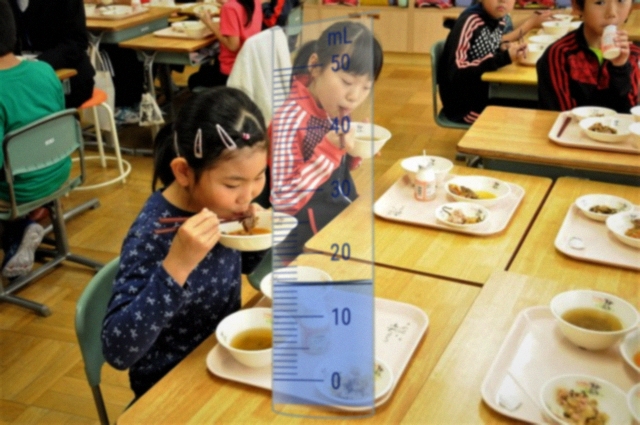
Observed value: 15 mL
